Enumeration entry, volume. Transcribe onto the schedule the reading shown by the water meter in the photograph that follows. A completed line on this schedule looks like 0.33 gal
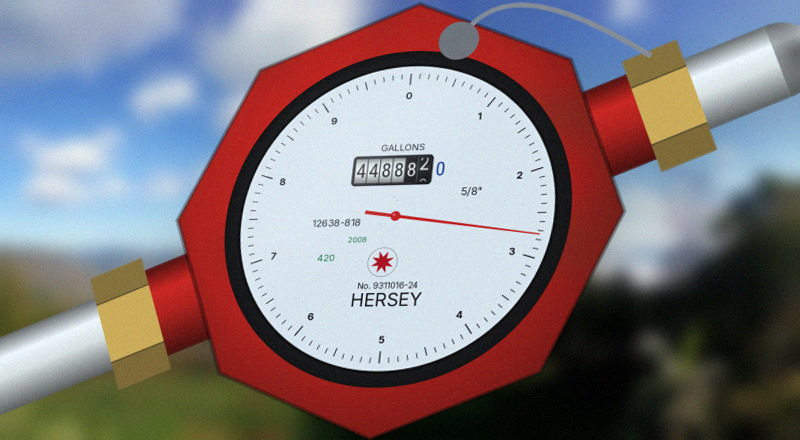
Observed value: 4488822.7 gal
